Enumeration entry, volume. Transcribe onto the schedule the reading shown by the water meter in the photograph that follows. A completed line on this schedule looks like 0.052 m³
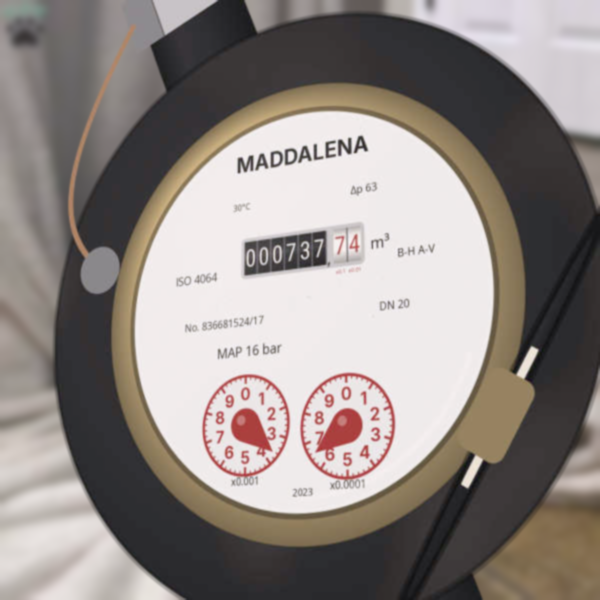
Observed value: 737.7436 m³
